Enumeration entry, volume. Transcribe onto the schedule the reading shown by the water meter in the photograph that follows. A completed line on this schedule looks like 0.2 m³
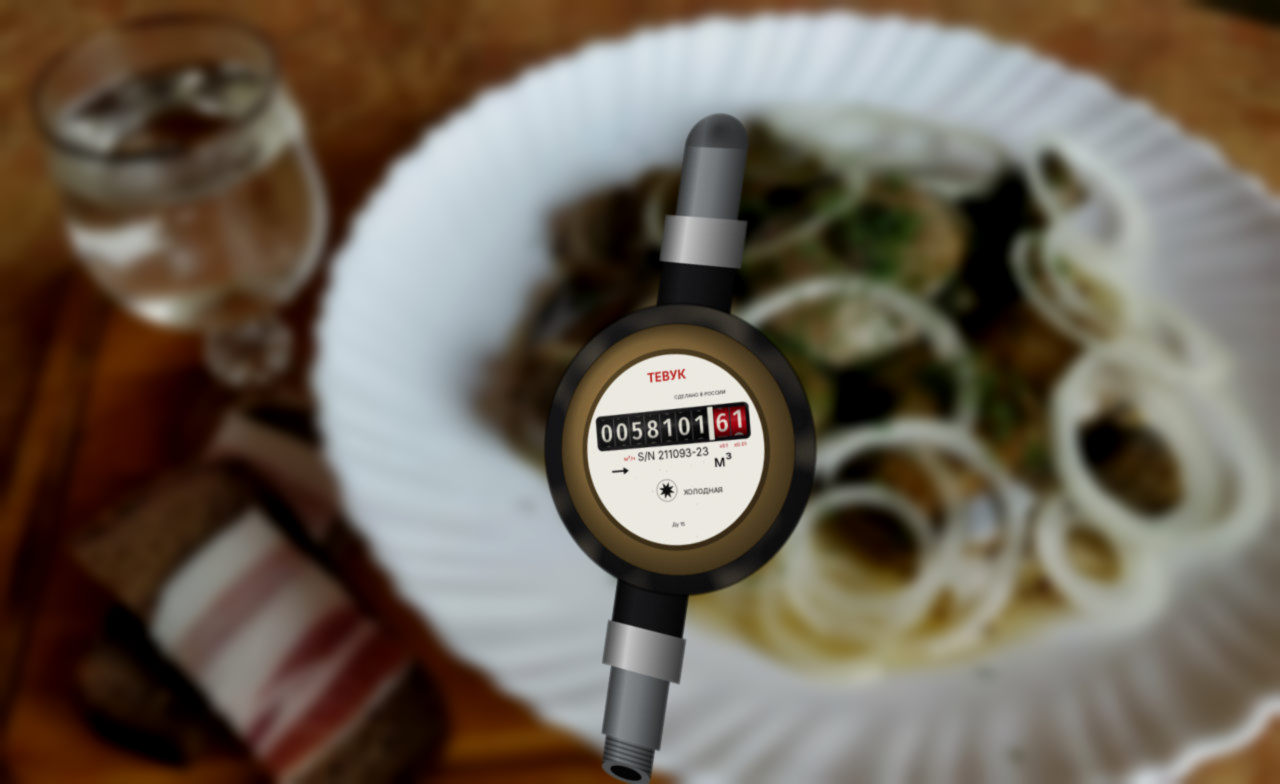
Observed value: 58101.61 m³
